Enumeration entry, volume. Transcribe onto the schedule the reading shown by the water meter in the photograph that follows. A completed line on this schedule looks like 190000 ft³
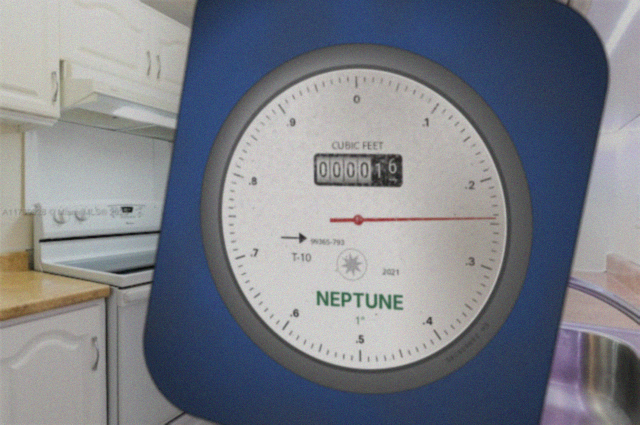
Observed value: 16.24 ft³
